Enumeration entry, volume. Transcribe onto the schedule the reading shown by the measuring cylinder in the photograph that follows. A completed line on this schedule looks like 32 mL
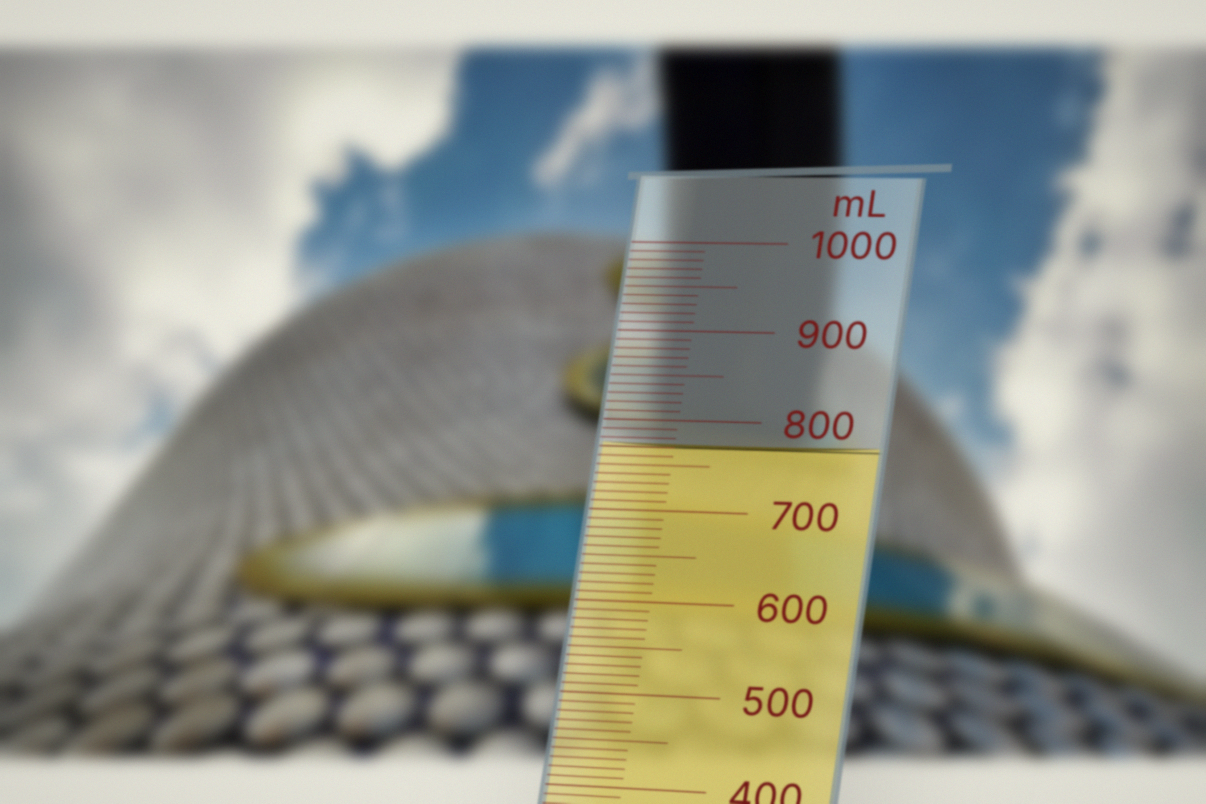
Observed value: 770 mL
